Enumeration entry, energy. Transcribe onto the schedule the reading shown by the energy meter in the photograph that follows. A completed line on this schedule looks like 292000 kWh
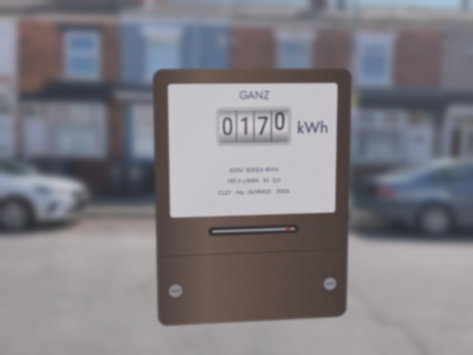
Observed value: 170 kWh
